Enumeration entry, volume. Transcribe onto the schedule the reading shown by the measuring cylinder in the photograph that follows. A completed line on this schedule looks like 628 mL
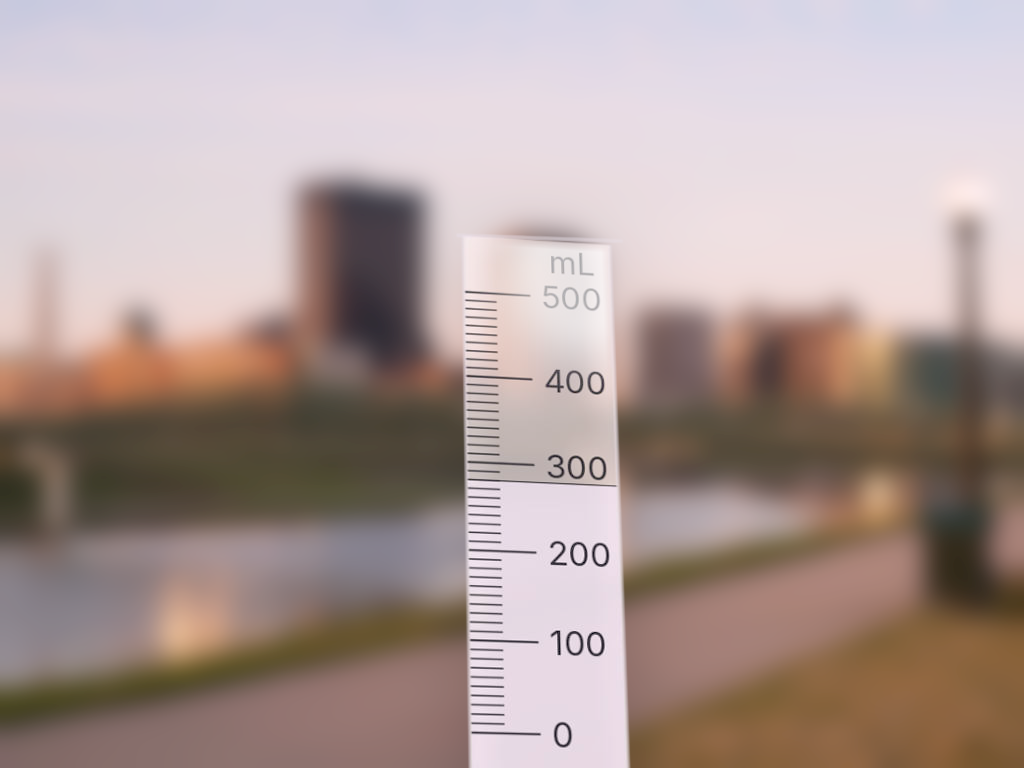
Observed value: 280 mL
